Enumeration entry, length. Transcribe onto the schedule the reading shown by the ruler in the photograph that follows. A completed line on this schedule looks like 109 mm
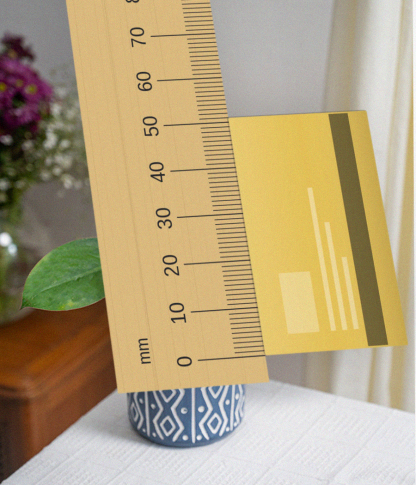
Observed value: 51 mm
